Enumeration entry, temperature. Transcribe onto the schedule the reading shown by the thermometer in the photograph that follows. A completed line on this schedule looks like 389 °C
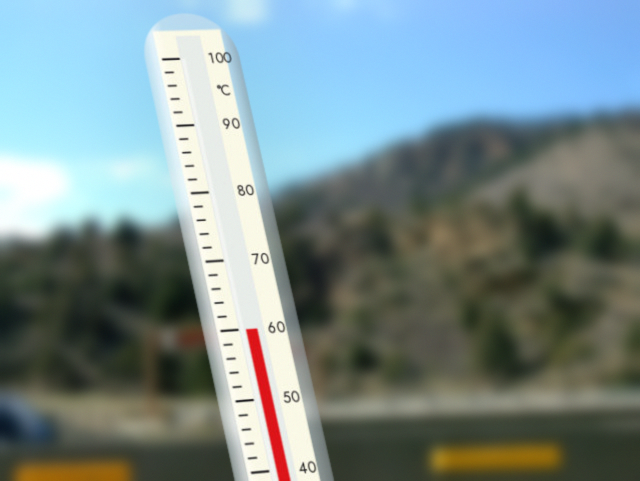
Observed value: 60 °C
